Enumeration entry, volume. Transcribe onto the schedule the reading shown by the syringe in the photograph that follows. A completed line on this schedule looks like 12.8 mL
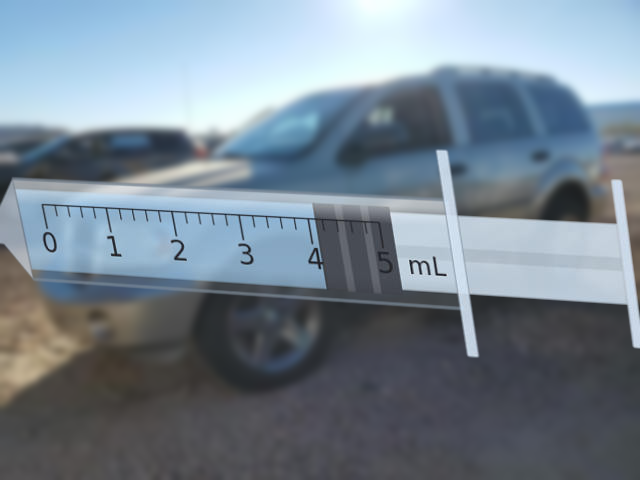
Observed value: 4.1 mL
